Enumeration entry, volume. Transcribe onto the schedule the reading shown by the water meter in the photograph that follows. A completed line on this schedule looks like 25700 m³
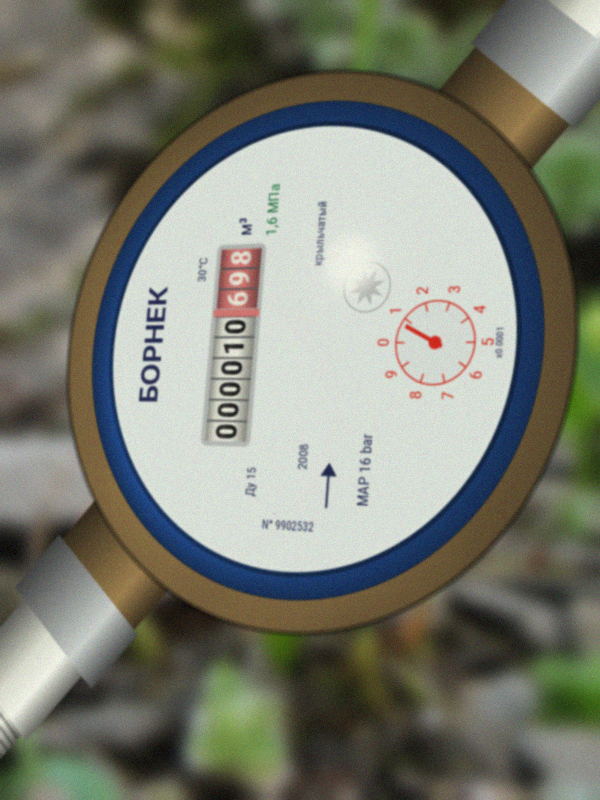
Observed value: 10.6980 m³
